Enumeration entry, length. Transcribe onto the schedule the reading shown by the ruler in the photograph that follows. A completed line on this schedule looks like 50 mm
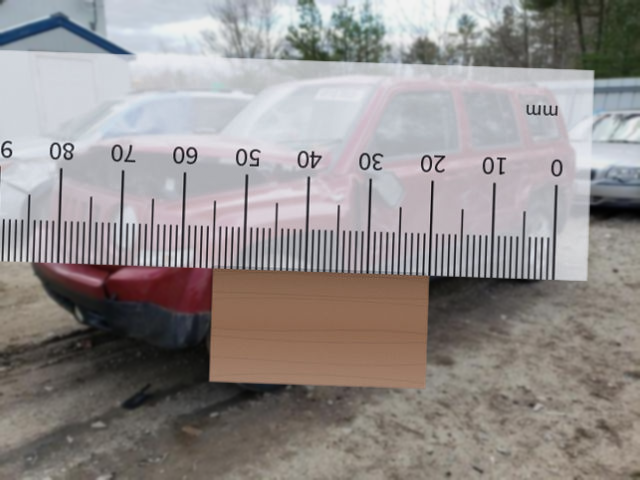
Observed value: 35 mm
